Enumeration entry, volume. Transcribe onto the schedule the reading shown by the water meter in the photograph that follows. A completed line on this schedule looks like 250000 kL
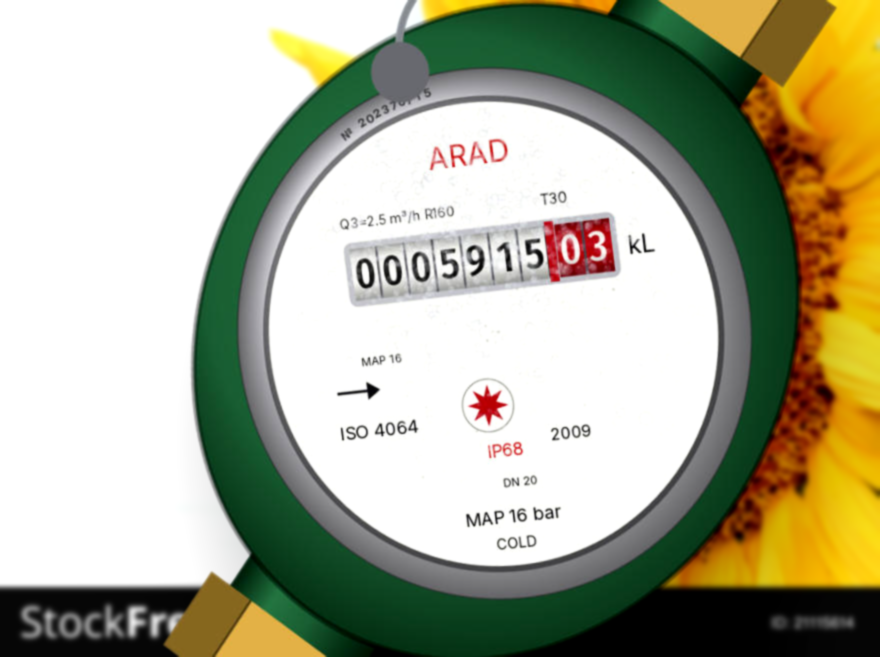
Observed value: 5915.03 kL
